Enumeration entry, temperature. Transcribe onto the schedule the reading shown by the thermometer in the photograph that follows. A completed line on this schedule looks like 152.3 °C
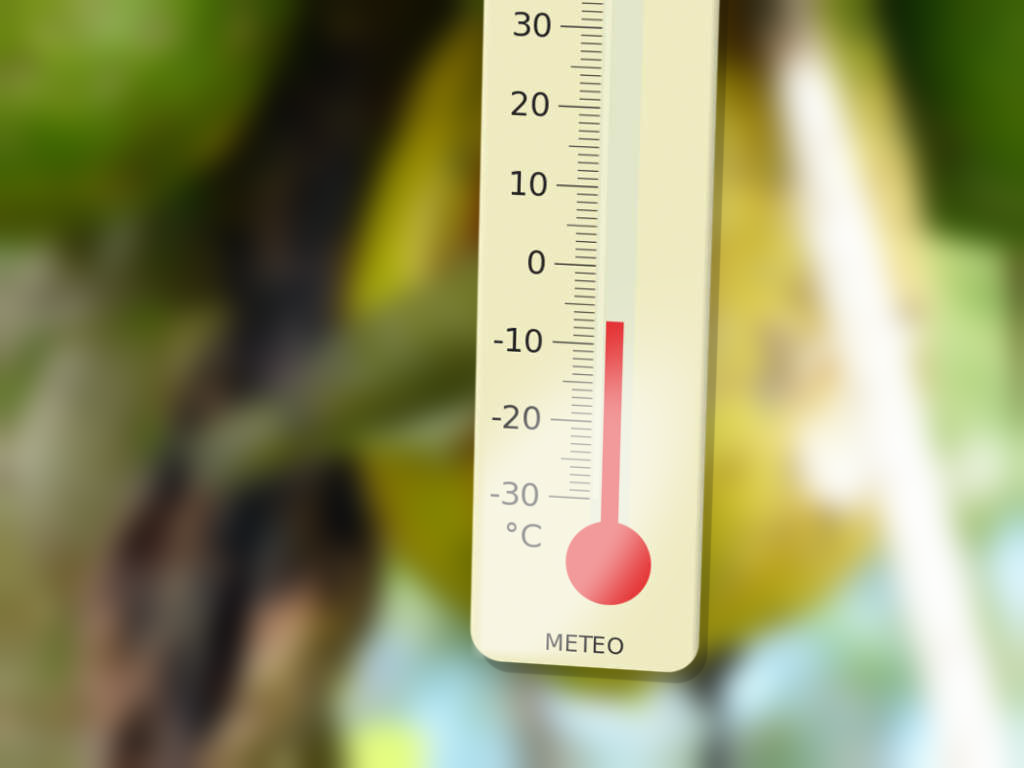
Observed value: -7 °C
